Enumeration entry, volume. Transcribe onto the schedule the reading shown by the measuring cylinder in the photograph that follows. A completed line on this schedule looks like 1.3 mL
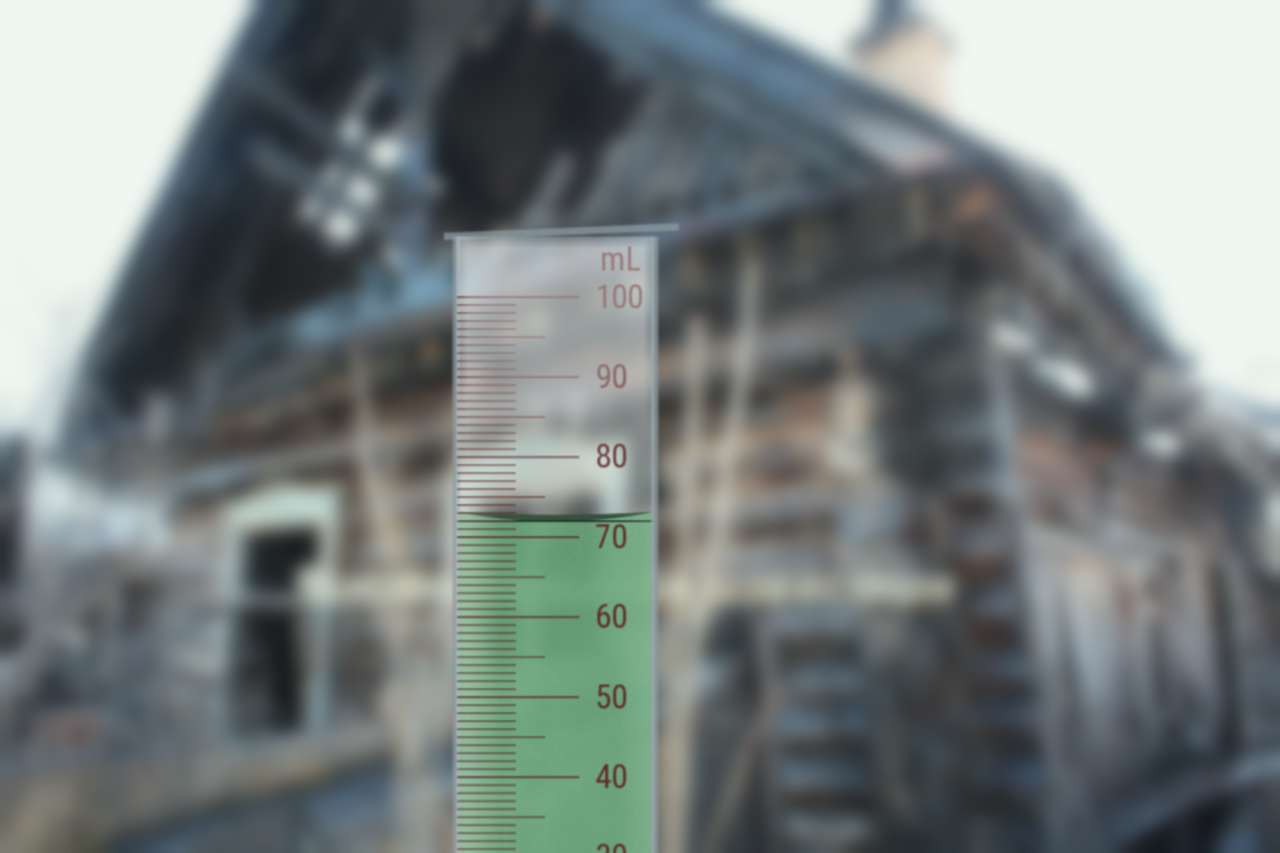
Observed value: 72 mL
